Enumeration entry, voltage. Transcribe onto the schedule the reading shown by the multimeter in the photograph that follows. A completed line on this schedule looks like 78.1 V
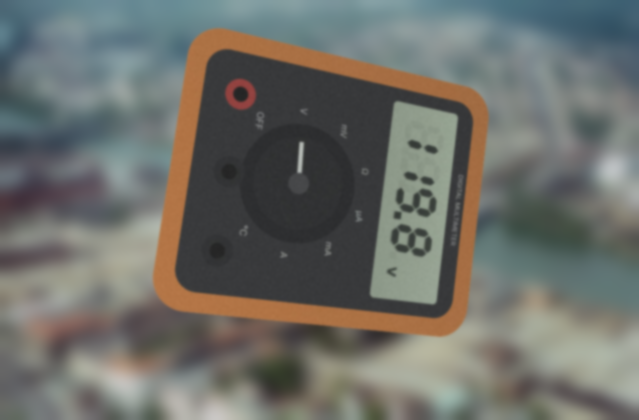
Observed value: 119.8 V
